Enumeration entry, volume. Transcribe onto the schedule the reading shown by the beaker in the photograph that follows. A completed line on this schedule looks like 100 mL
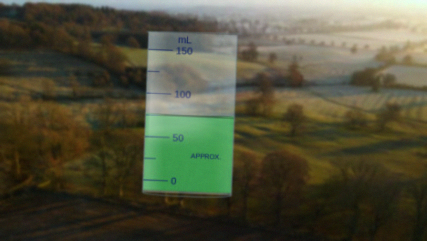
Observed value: 75 mL
